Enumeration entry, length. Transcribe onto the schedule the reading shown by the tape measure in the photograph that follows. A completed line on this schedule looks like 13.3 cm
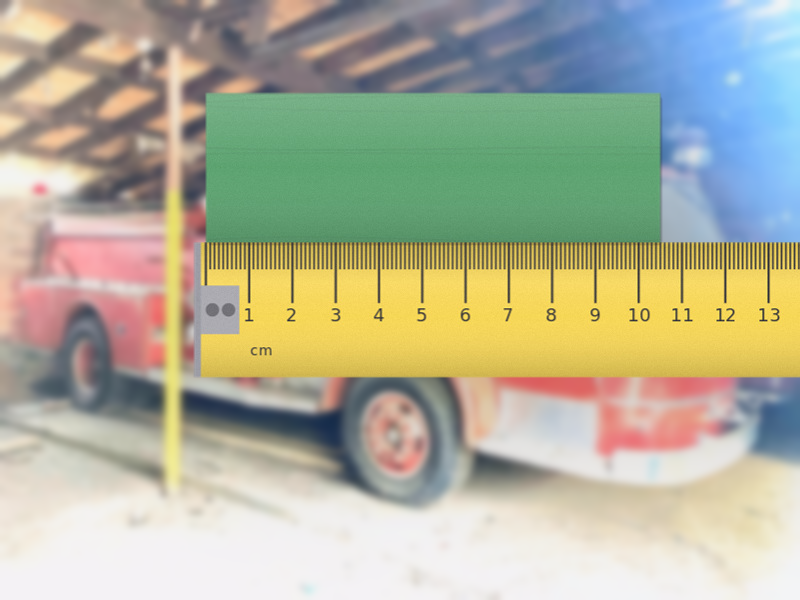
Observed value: 10.5 cm
